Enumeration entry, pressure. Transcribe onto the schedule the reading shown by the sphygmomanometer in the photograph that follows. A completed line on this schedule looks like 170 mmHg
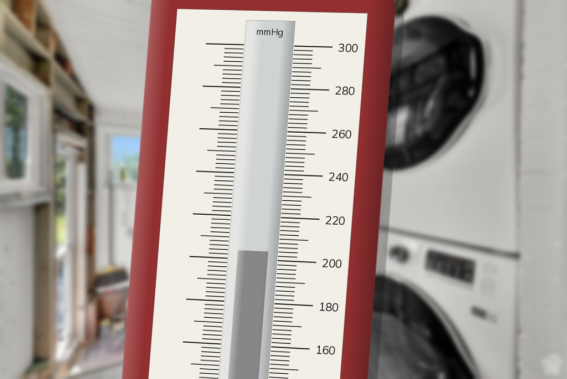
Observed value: 204 mmHg
